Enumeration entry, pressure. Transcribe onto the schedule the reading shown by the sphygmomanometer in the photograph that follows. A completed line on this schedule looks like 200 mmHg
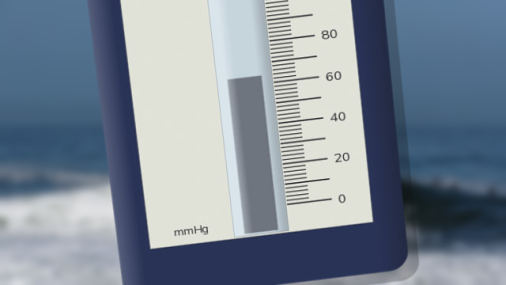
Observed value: 64 mmHg
